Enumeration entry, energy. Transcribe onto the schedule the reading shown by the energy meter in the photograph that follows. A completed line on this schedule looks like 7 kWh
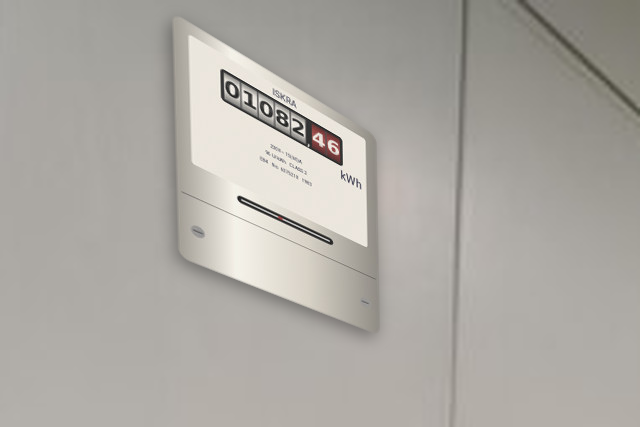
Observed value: 1082.46 kWh
